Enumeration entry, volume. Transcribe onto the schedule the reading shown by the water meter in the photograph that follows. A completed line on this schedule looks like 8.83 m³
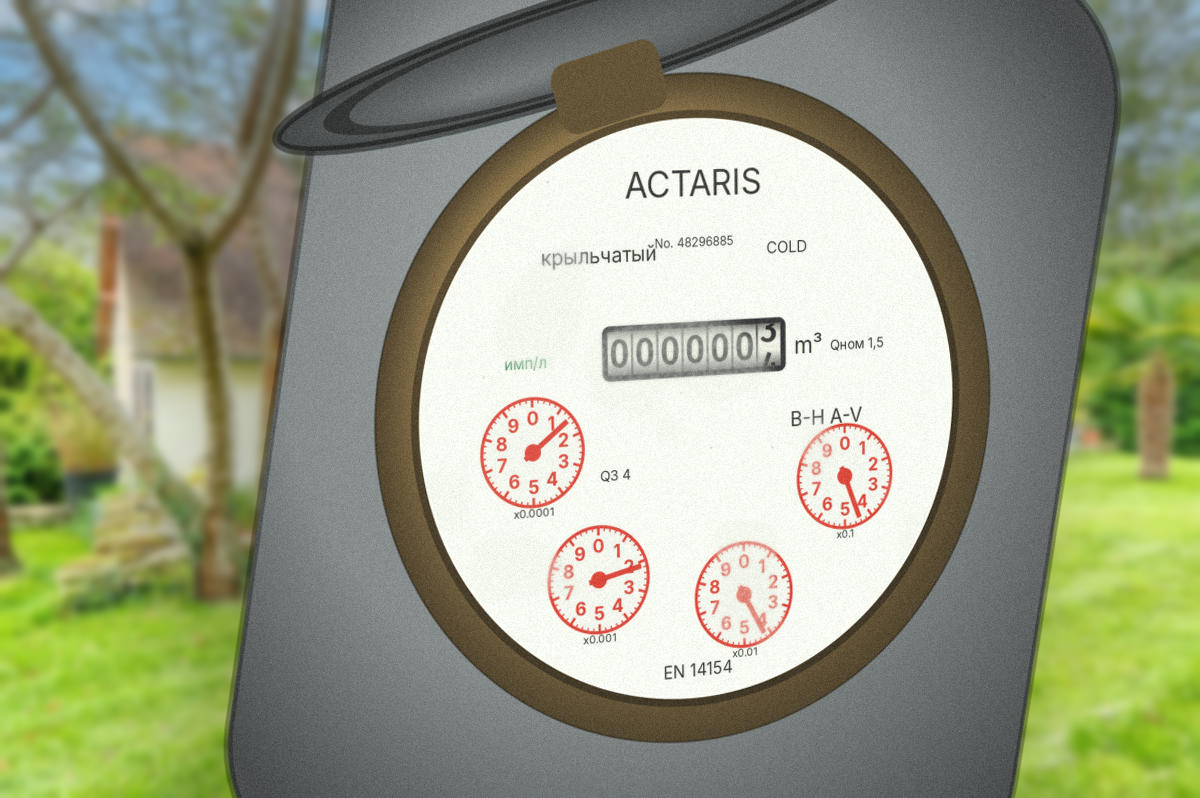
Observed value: 3.4421 m³
